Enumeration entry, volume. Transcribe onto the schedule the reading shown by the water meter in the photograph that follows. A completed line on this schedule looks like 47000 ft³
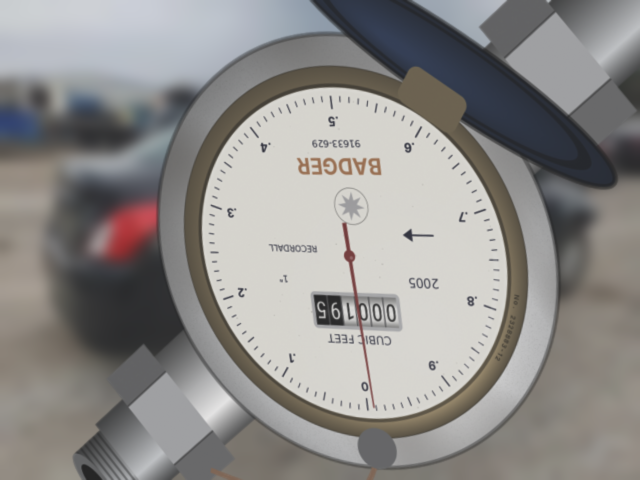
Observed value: 194.99 ft³
